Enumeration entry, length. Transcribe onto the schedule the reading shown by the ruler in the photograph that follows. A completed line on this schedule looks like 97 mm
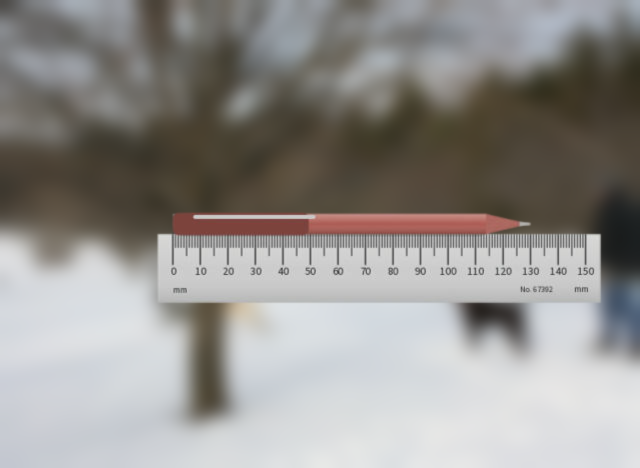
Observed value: 130 mm
